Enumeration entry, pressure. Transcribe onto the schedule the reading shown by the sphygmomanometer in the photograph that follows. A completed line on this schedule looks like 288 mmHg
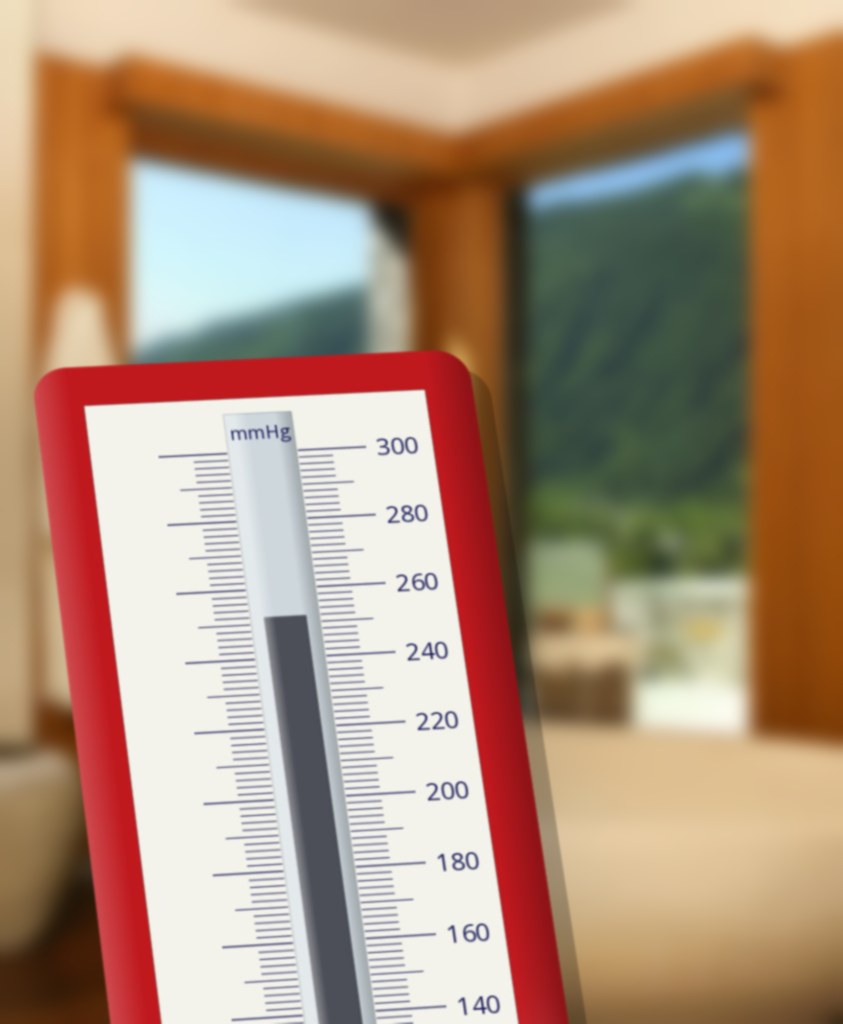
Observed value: 252 mmHg
